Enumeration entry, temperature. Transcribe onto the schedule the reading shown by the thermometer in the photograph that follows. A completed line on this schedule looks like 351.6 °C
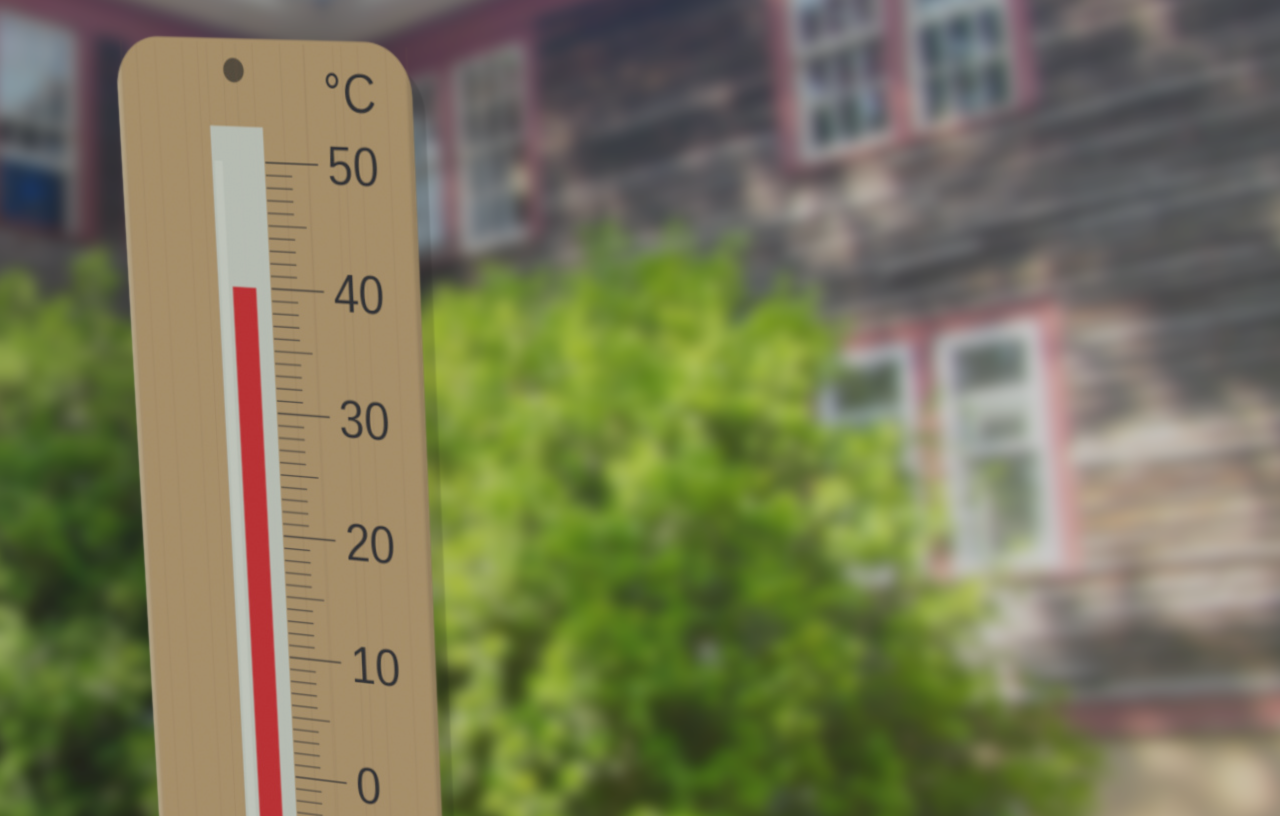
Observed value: 40 °C
